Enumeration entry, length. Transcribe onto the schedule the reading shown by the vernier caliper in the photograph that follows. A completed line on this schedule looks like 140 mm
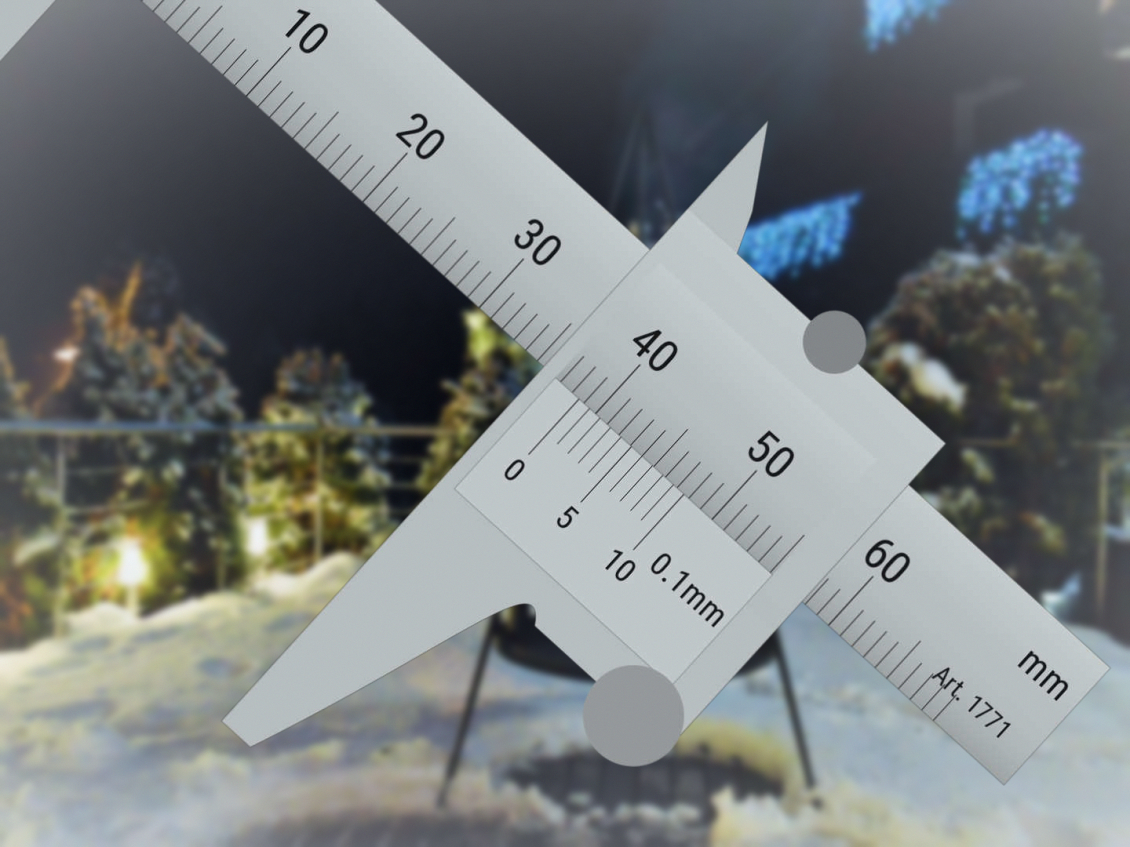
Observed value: 38.6 mm
